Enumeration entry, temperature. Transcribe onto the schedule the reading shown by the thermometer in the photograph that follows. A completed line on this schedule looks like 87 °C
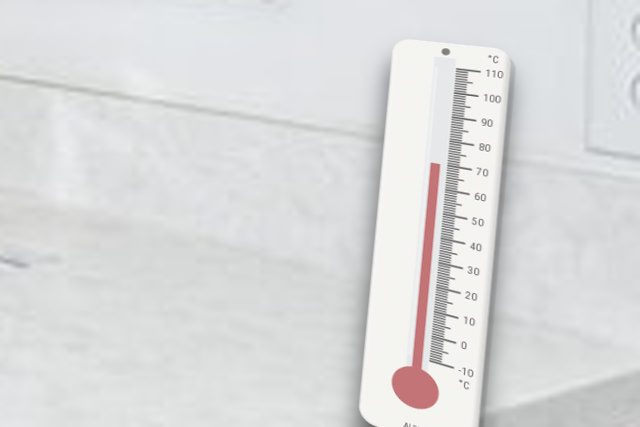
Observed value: 70 °C
